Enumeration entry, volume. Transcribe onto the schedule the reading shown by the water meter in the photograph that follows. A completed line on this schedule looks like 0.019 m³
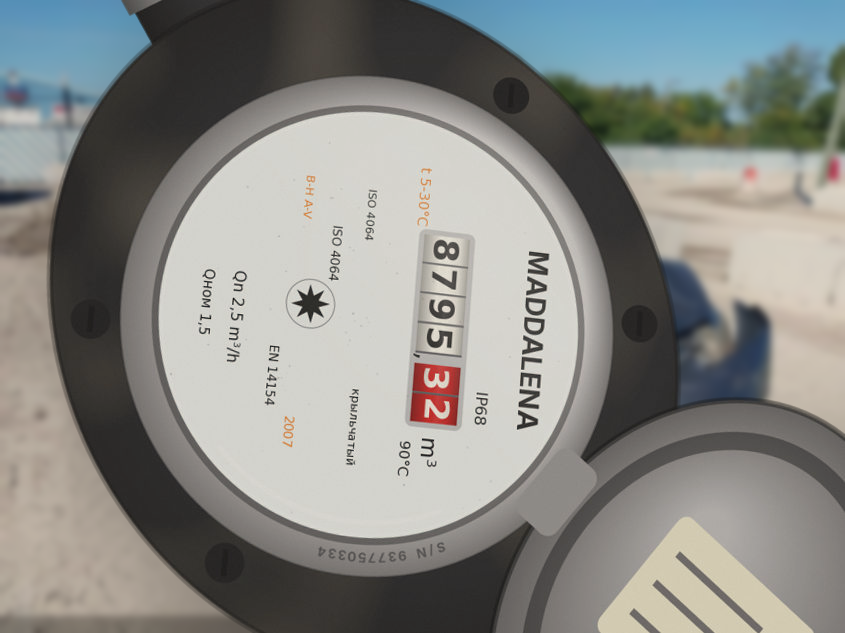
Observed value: 8795.32 m³
